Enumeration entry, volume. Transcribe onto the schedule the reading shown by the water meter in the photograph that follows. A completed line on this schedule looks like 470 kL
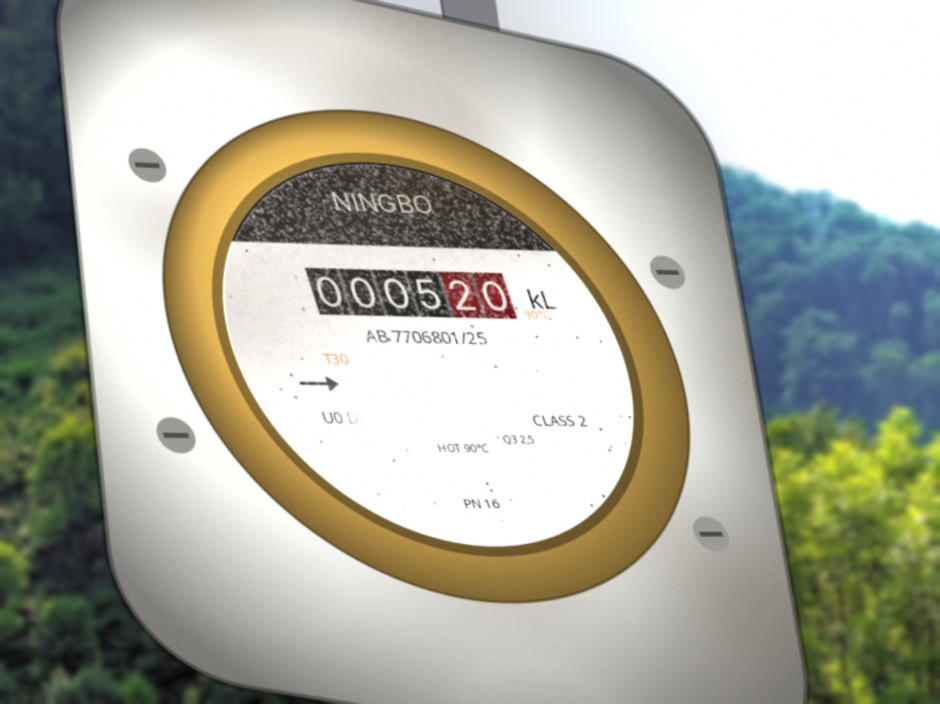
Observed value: 5.20 kL
